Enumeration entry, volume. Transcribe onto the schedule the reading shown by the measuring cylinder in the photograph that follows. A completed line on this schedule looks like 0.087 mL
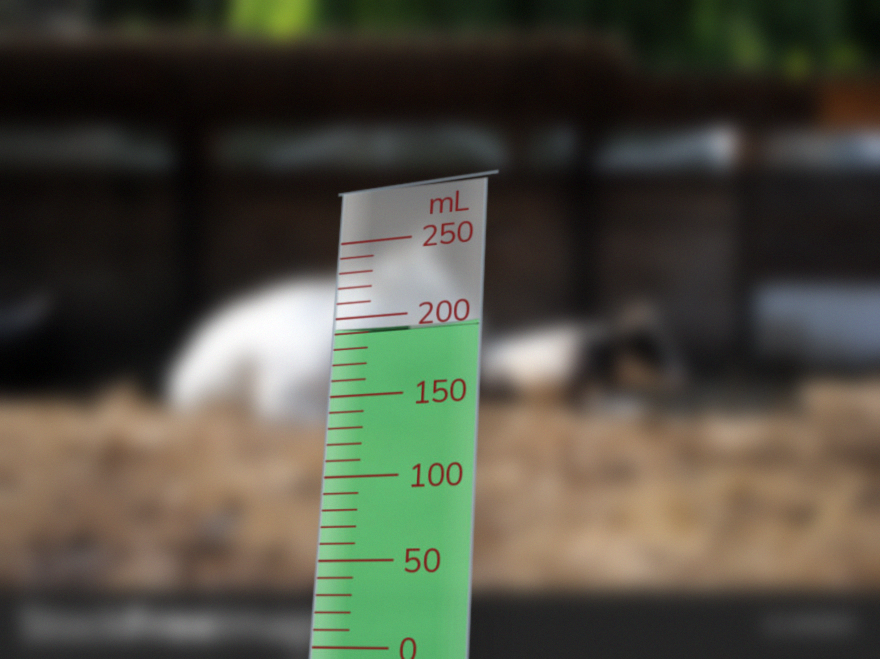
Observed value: 190 mL
